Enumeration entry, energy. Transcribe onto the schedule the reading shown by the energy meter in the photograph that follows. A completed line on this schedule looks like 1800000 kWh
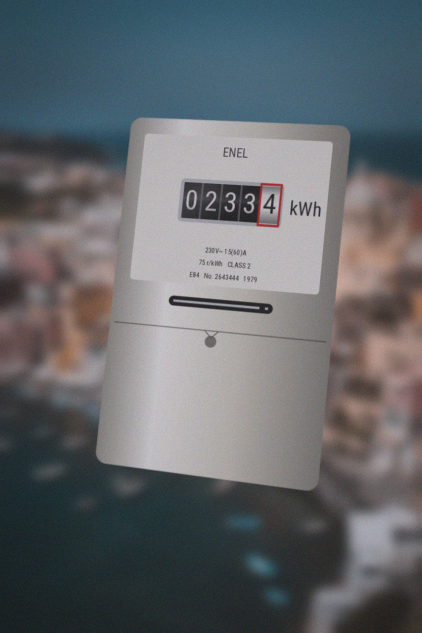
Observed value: 233.4 kWh
